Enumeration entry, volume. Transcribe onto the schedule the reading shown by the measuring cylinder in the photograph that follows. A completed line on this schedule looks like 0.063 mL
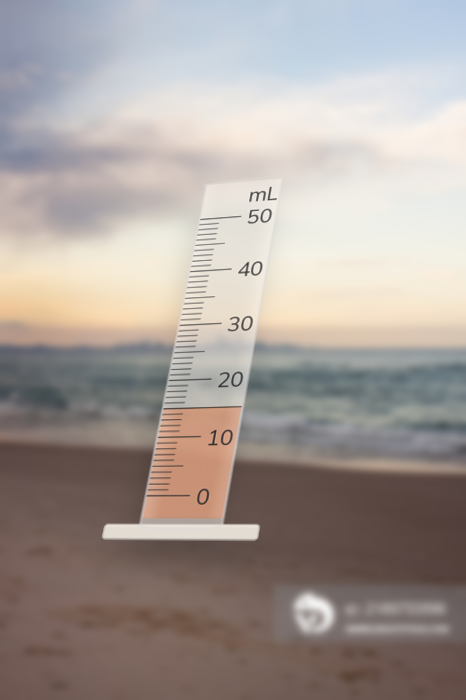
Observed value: 15 mL
